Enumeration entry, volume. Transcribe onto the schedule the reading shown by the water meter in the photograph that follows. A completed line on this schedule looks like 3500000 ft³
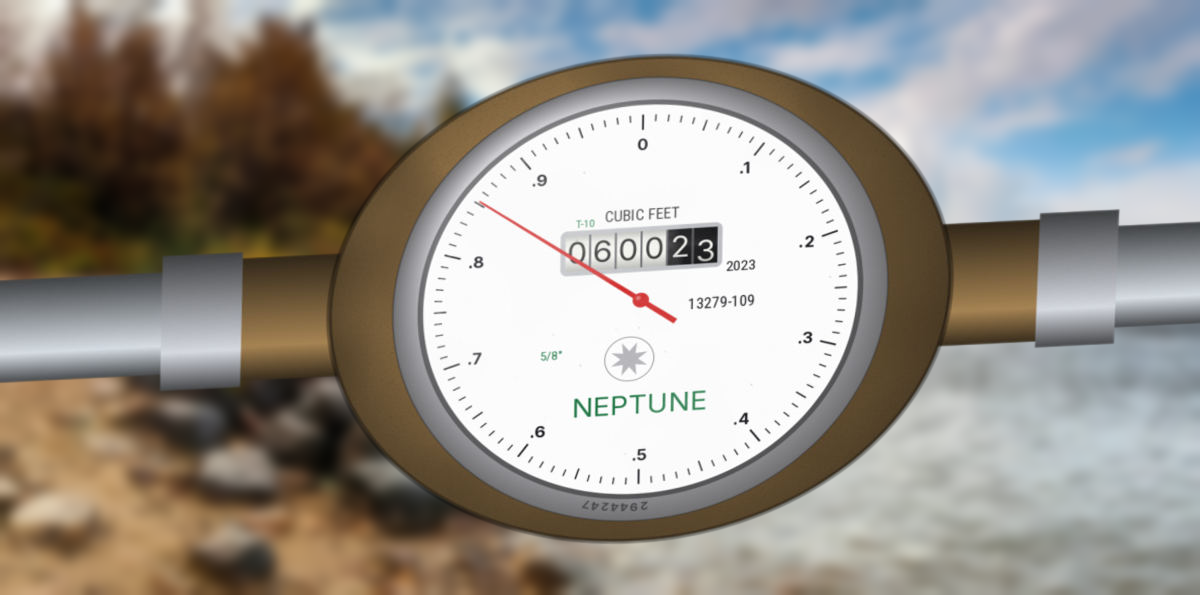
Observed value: 60022.85 ft³
